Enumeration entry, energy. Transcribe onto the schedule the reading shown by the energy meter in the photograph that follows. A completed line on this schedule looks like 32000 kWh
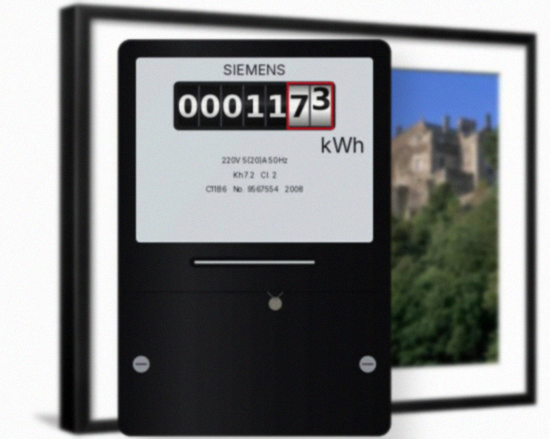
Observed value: 11.73 kWh
